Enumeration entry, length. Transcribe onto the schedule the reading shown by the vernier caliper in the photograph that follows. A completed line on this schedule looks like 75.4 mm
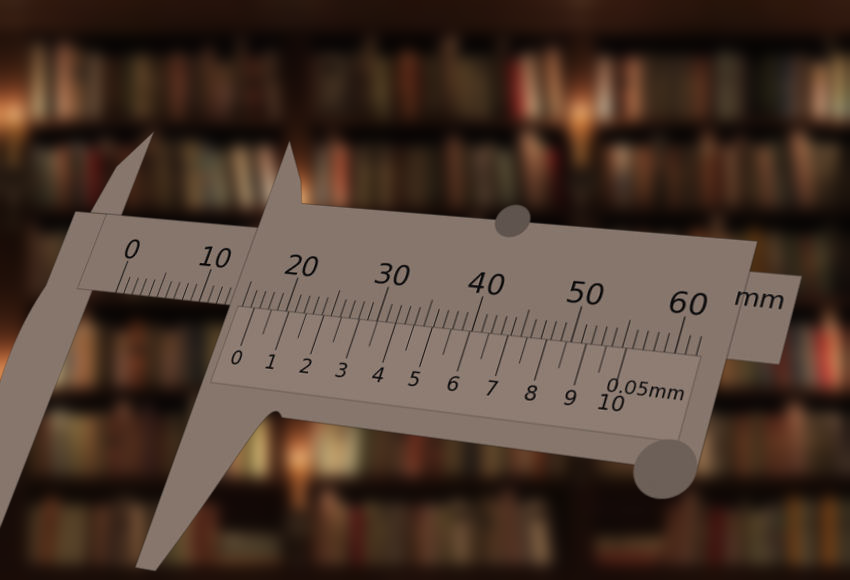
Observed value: 16.4 mm
